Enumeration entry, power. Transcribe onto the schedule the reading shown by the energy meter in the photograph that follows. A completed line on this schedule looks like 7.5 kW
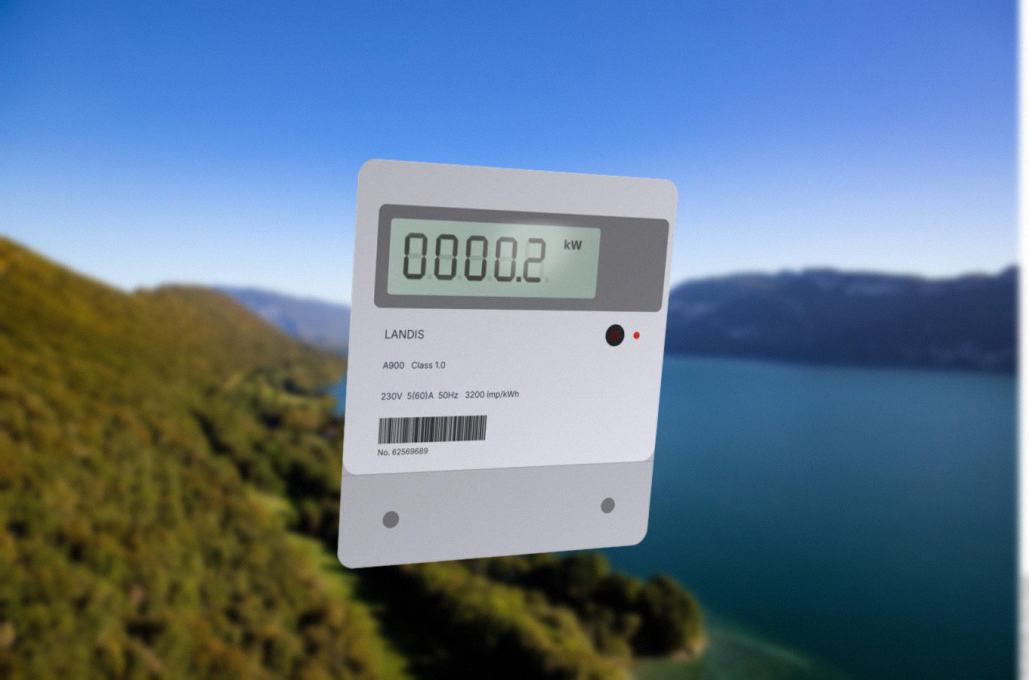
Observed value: 0.2 kW
